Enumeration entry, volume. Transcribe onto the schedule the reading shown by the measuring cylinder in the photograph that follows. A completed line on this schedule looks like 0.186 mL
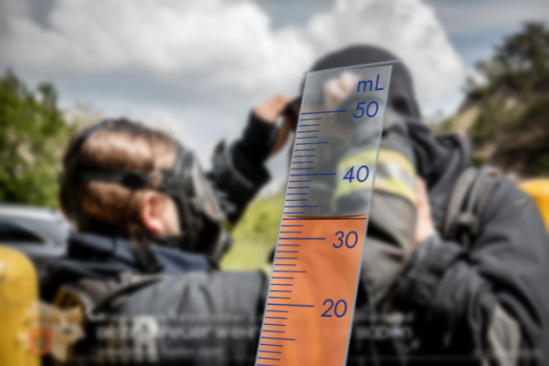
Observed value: 33 mL
